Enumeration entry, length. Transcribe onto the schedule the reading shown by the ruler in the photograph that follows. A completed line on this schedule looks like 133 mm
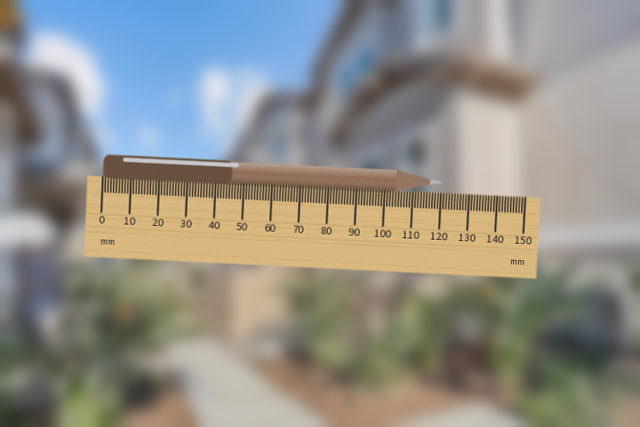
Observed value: 120 mm
